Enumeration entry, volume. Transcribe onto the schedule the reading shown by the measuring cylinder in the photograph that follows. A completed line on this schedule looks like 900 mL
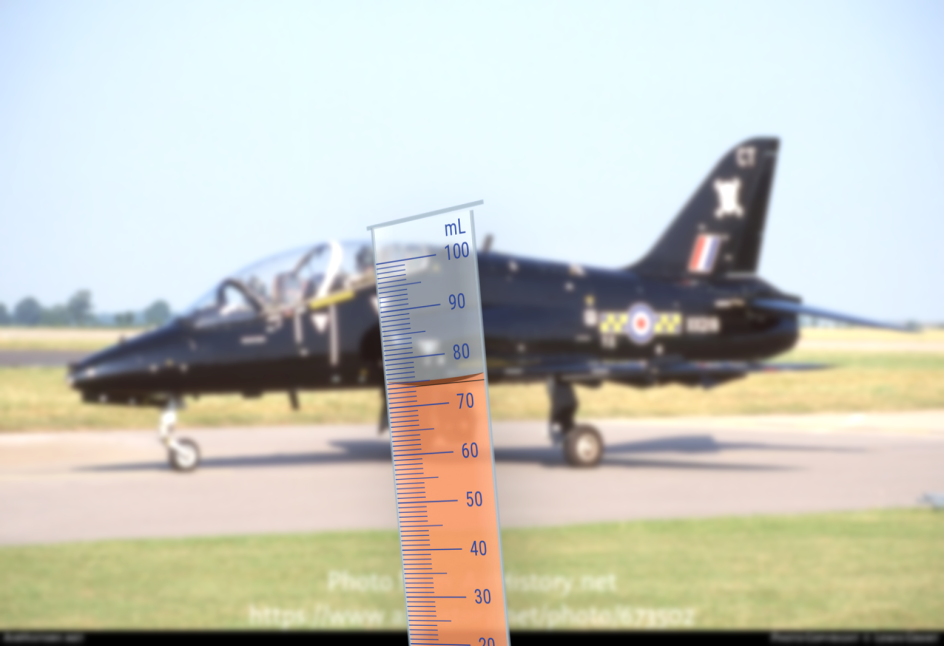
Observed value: 74 mL
